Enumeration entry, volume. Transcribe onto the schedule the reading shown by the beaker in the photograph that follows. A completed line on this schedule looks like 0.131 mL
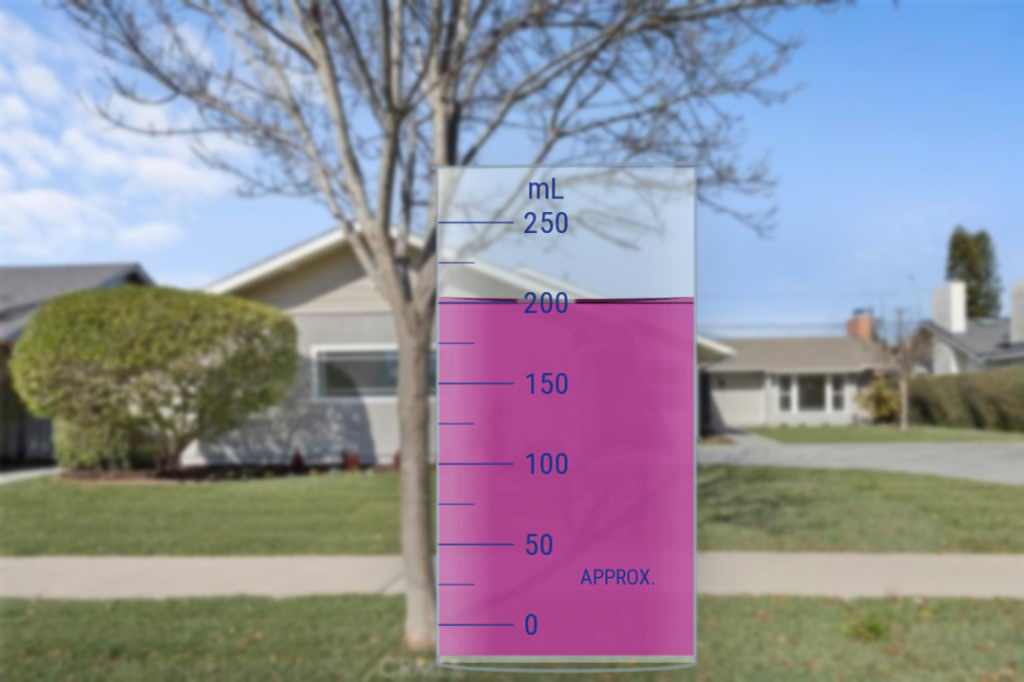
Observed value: 200 mL
